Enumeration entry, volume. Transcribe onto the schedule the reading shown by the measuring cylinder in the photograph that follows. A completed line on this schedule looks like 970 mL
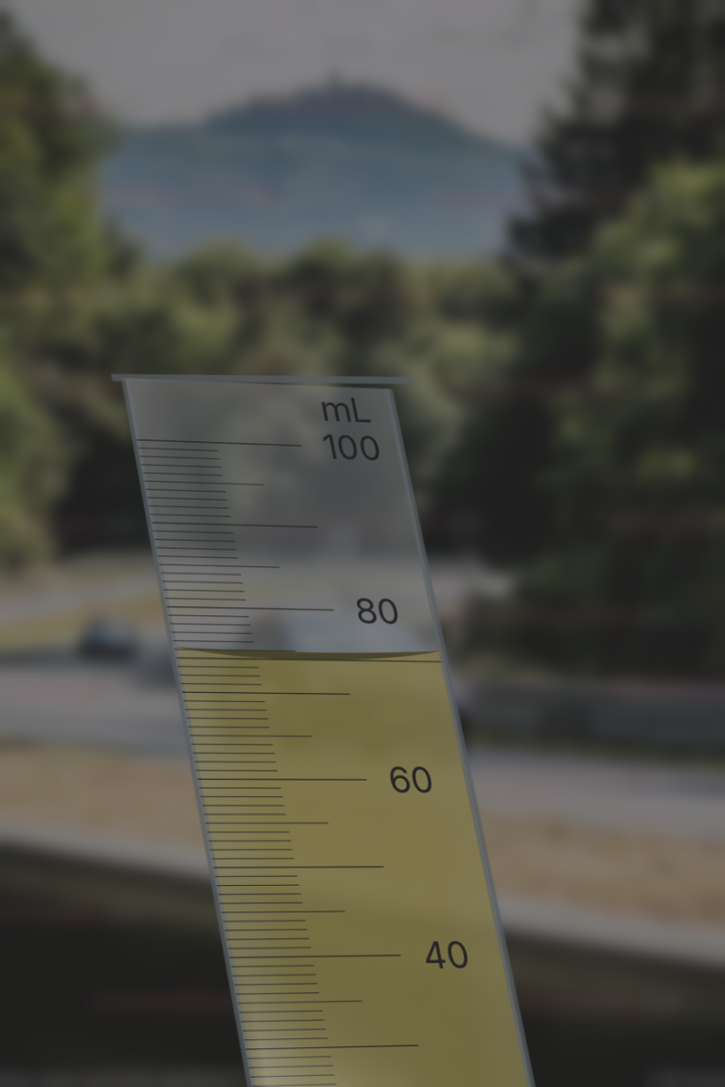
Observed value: 74 mL
